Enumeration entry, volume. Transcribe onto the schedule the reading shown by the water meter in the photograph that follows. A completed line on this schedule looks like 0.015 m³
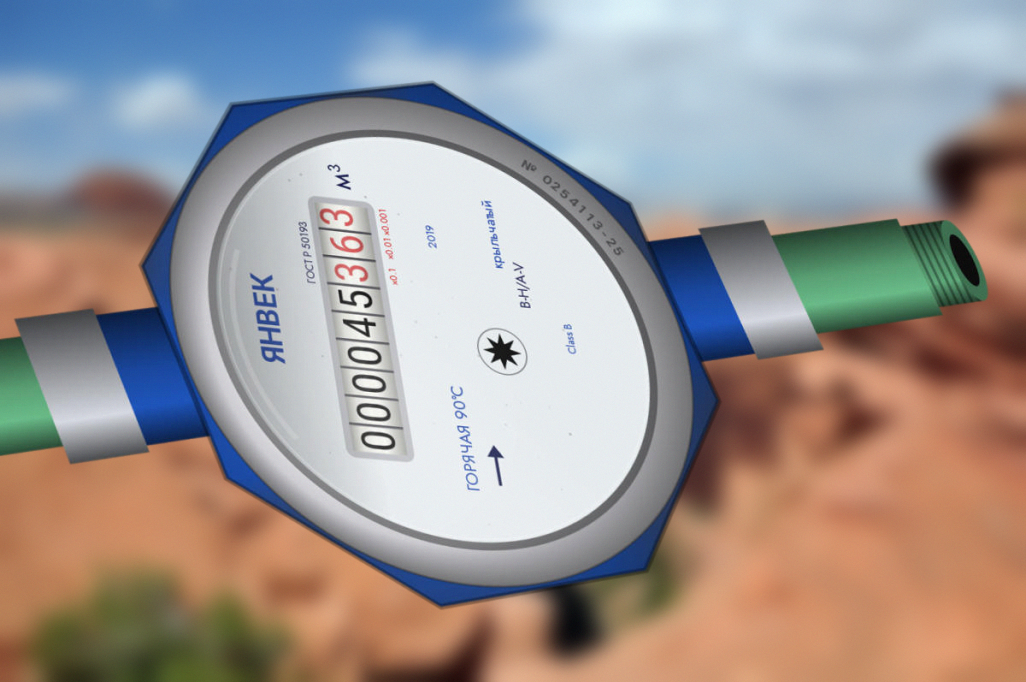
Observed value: 45.363 m³
